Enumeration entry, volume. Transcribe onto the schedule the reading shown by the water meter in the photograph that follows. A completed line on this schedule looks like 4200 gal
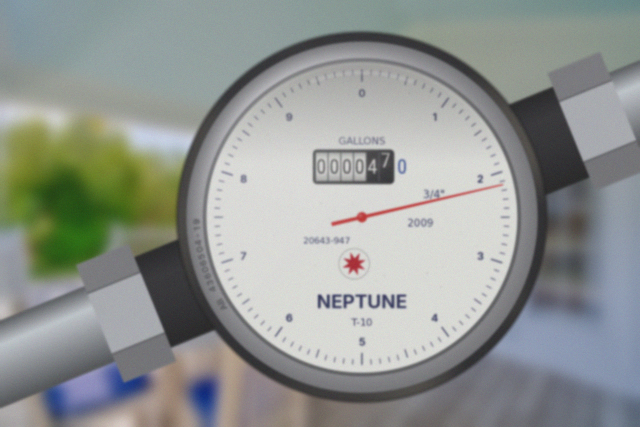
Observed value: 472.1 gal
